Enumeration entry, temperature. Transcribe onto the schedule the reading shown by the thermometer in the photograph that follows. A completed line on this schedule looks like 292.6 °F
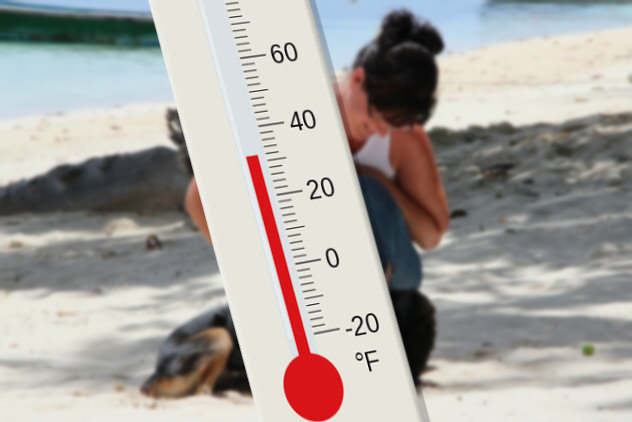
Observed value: 32 °F
